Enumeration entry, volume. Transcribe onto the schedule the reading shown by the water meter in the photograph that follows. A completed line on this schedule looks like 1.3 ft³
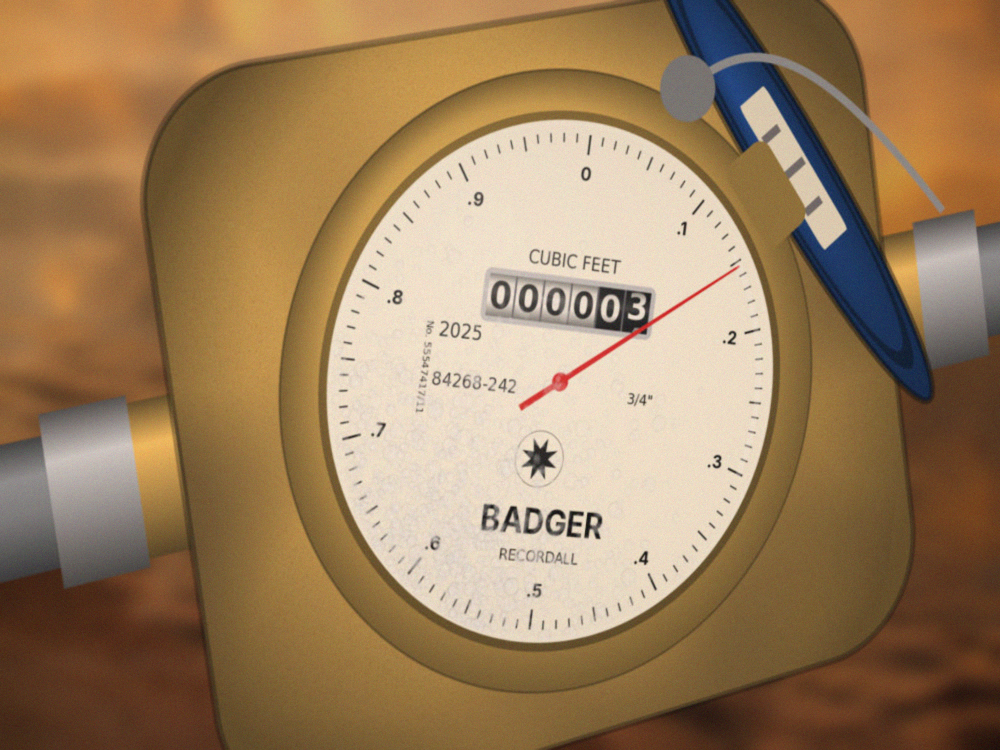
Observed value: 3.15 ft³
